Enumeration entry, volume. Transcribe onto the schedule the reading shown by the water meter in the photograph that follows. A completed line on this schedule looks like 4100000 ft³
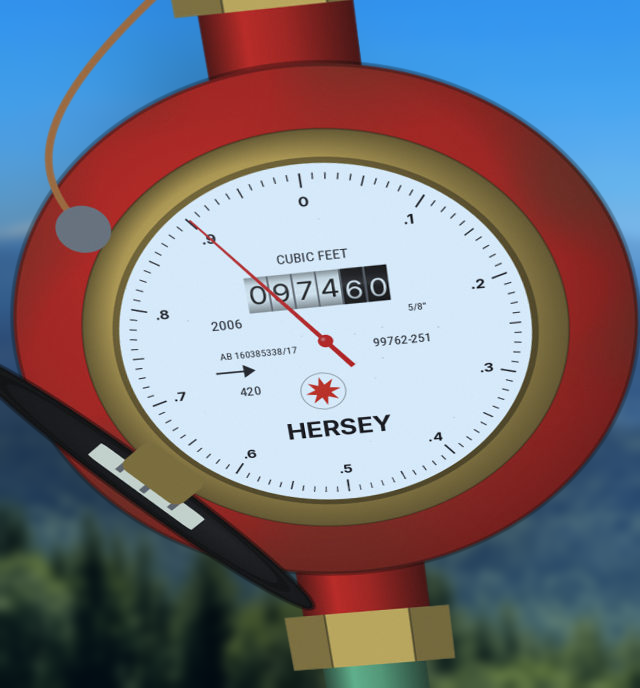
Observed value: 97459.90 ft³
